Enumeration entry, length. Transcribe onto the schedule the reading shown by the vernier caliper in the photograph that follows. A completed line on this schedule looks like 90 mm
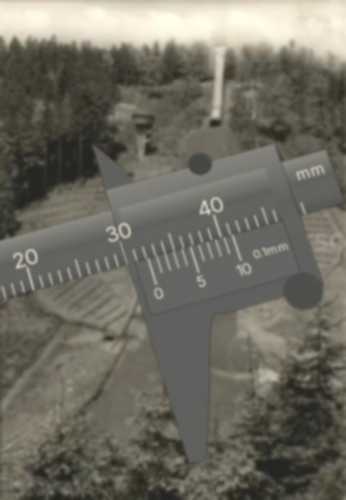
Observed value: 32.2 mm
